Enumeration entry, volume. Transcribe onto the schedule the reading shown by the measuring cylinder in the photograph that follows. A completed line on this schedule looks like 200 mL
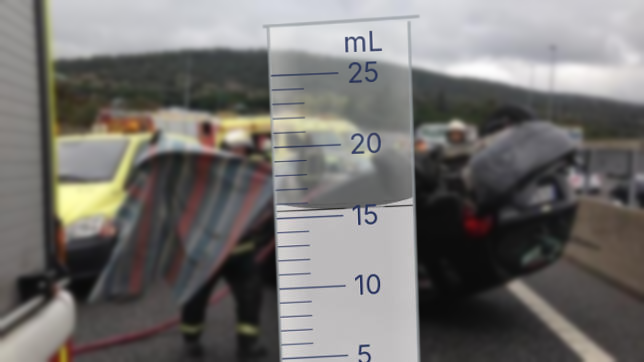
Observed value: 15.5 mL
